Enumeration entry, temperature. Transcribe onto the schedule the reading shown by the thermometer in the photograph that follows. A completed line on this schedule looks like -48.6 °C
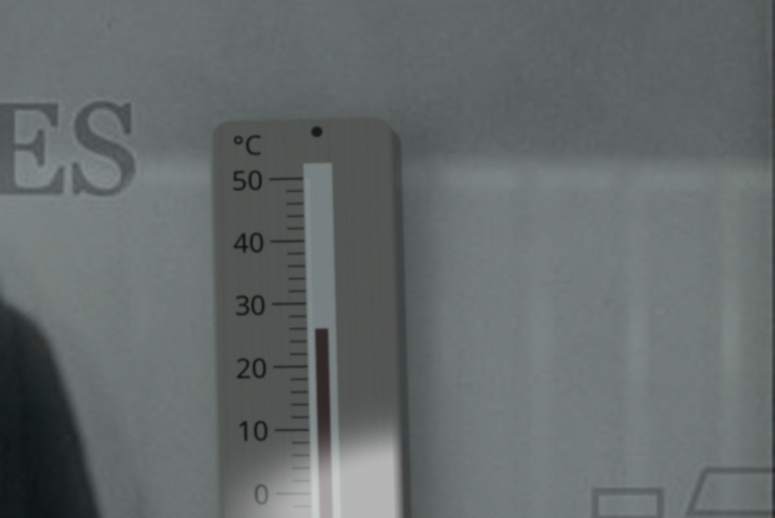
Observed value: 26 °C
